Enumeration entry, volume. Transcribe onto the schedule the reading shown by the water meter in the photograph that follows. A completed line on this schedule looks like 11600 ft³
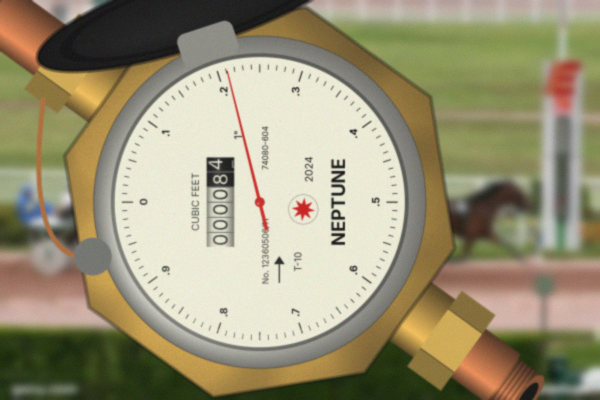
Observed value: 84.21 ft³
